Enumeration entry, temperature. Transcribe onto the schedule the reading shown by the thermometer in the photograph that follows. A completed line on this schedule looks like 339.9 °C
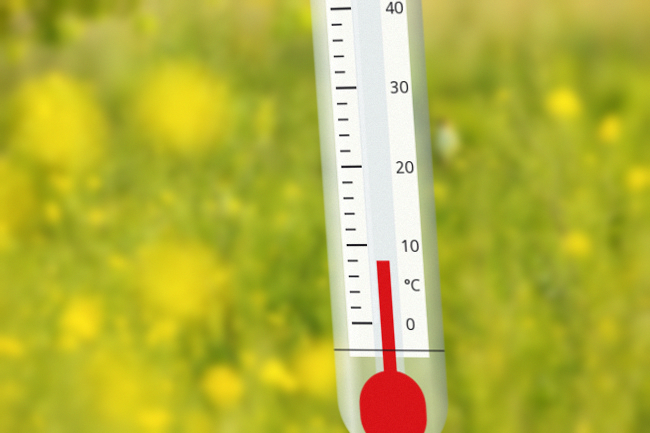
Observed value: 8 °C
